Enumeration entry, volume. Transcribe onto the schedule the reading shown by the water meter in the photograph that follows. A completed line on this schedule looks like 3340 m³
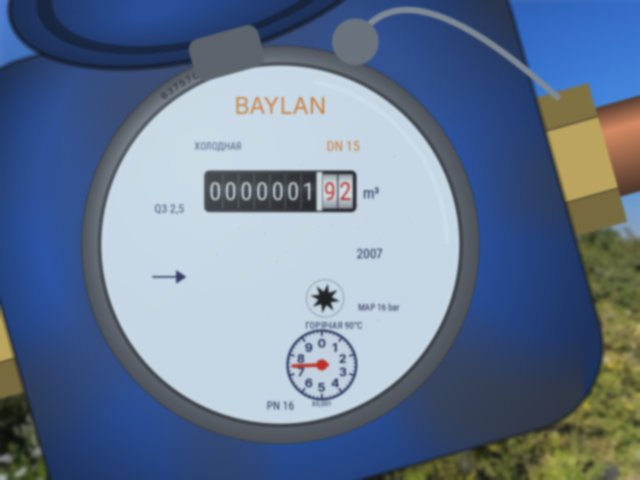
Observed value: 1.927 m³
